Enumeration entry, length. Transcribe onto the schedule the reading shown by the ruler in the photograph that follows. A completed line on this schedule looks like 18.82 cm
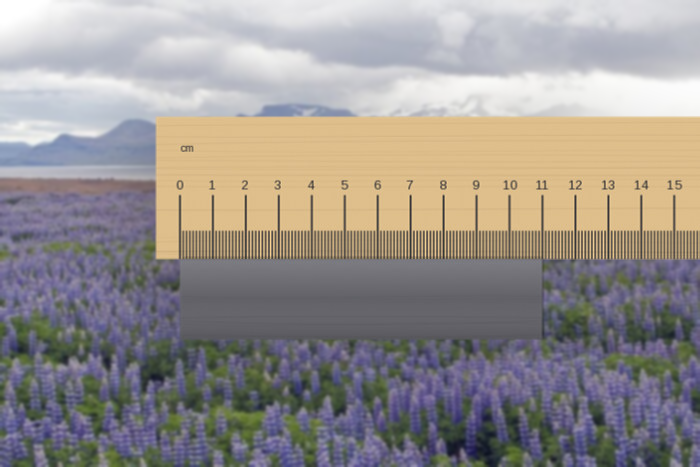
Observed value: 11 cm
